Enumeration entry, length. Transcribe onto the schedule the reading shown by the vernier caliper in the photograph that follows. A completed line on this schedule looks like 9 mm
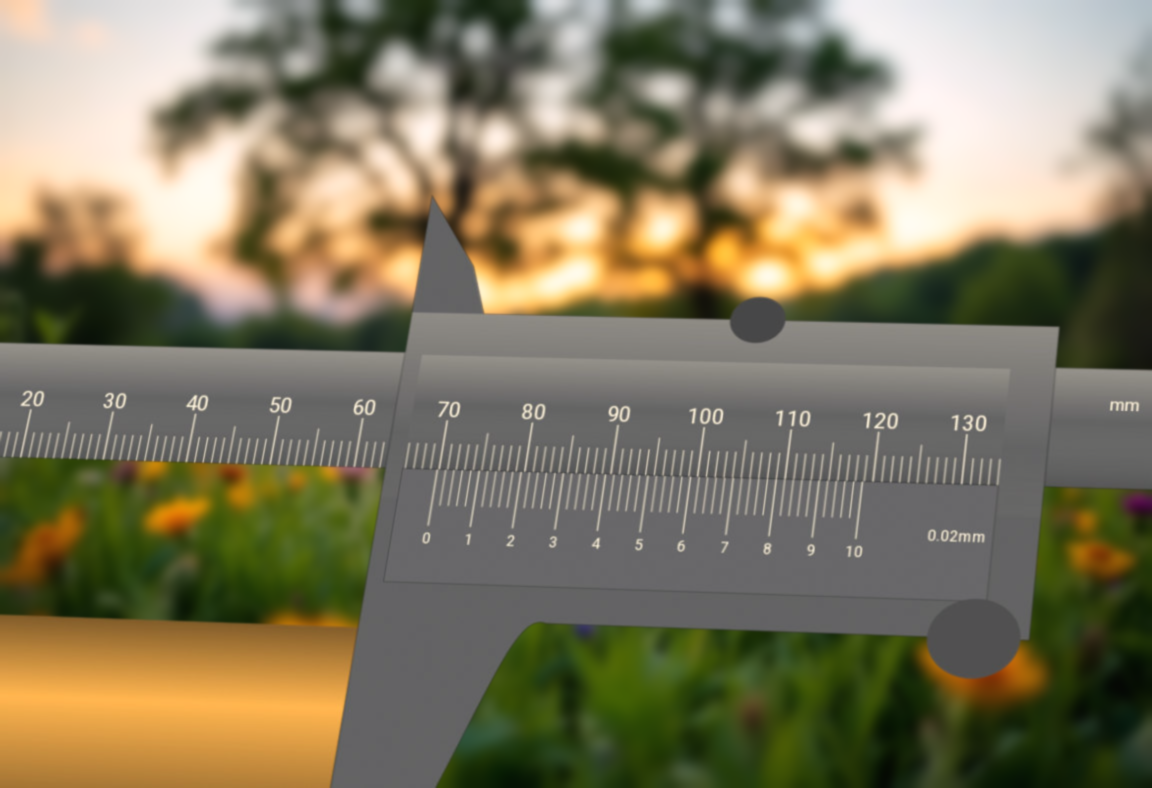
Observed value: 69.8 mm
